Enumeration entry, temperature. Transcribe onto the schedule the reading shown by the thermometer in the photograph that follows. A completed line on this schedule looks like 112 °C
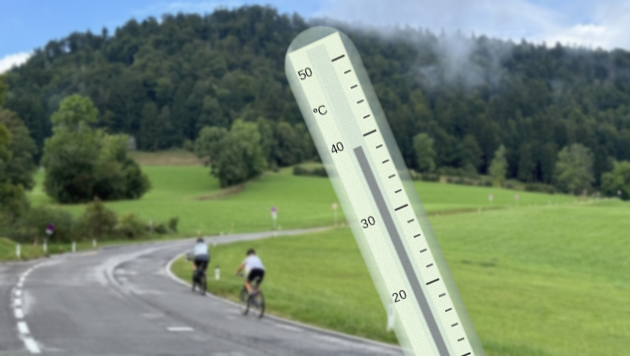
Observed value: 39 °C
